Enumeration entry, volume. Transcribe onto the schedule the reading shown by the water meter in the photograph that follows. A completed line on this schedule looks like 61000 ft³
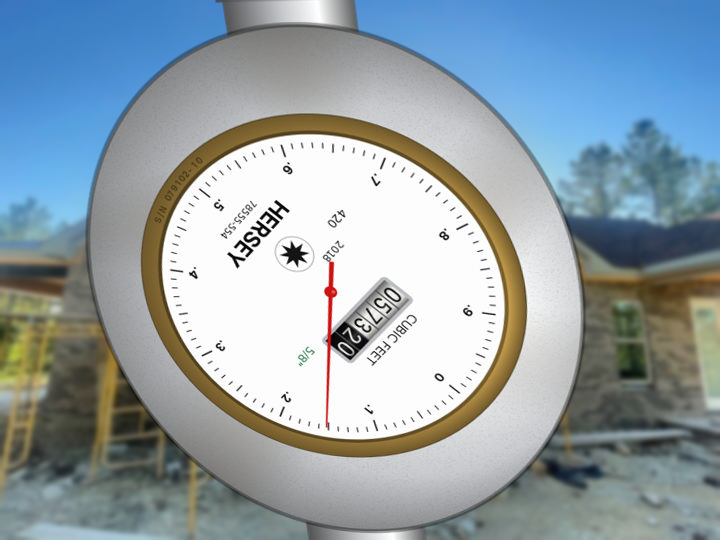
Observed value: 57320.15 ft³
